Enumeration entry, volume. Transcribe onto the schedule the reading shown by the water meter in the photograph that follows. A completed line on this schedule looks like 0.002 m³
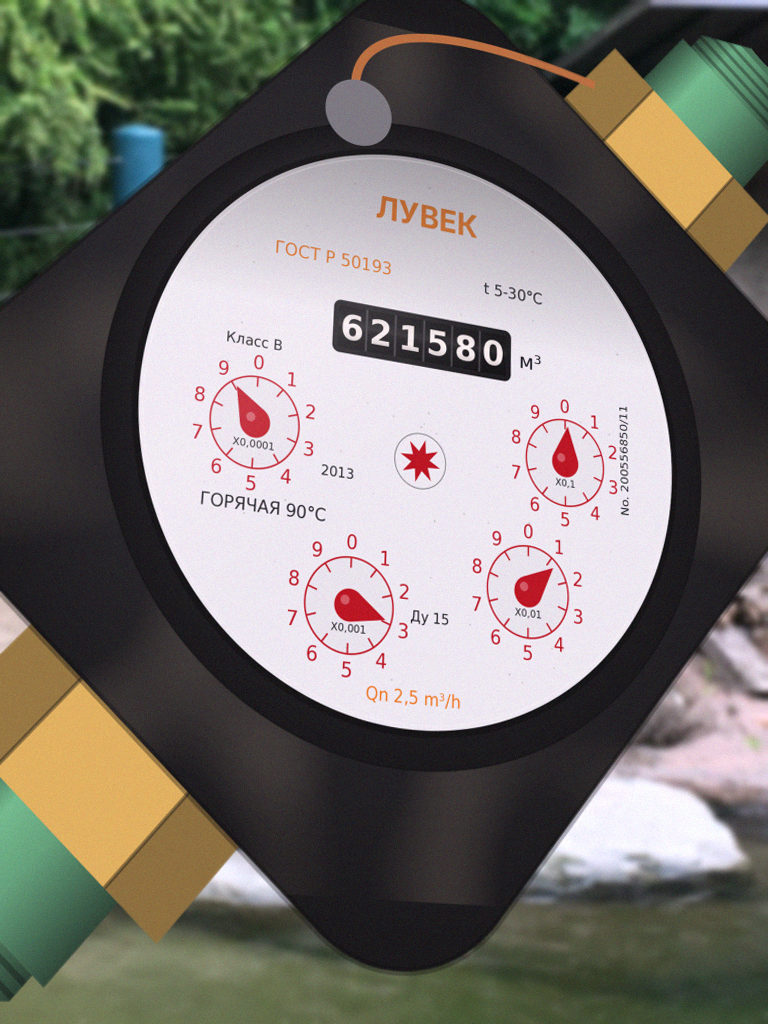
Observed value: 621580.0129 m³
